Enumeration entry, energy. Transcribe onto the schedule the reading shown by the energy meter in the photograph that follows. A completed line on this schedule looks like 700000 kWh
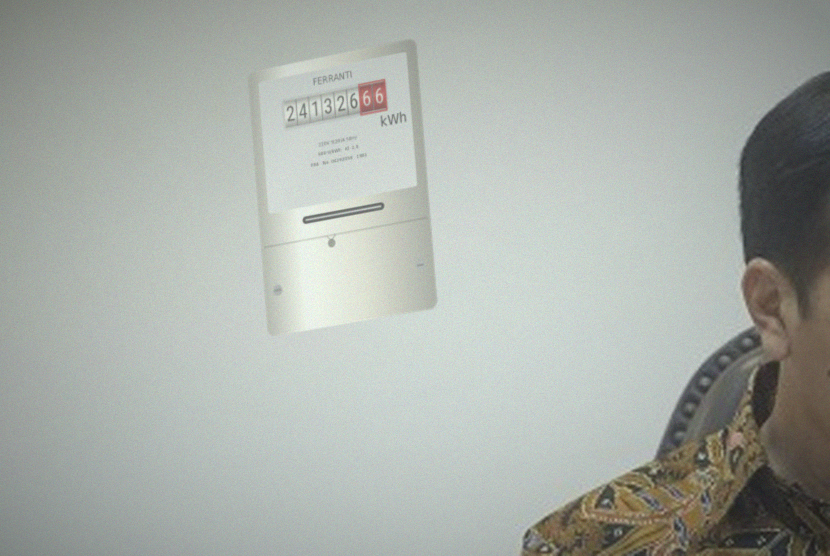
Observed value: 241326.66 kWh
